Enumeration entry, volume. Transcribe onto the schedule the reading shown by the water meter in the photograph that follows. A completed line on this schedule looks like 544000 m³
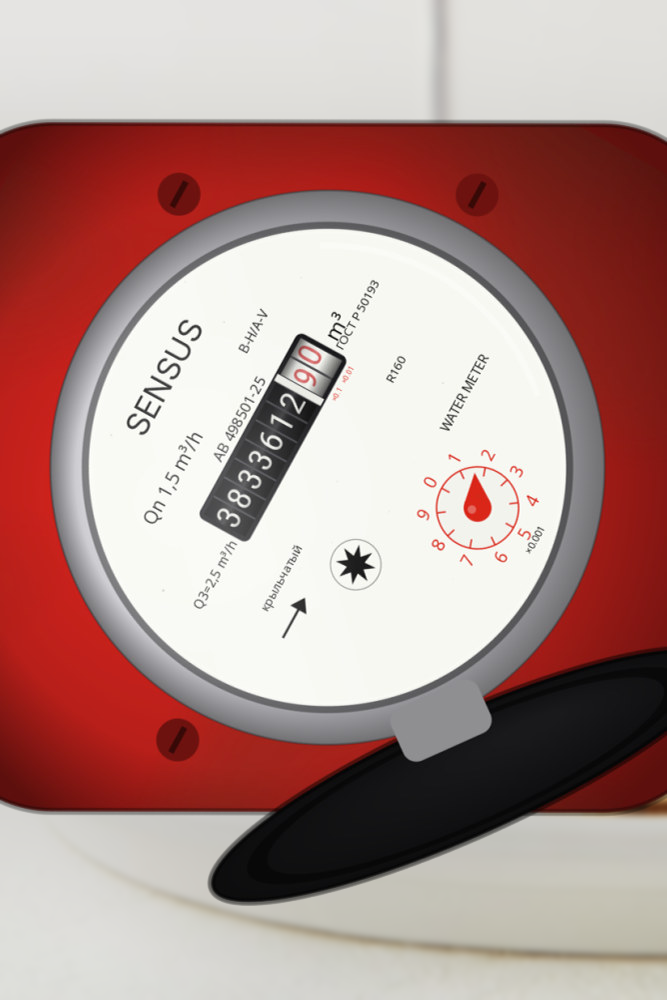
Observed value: 3833612.901 m³
